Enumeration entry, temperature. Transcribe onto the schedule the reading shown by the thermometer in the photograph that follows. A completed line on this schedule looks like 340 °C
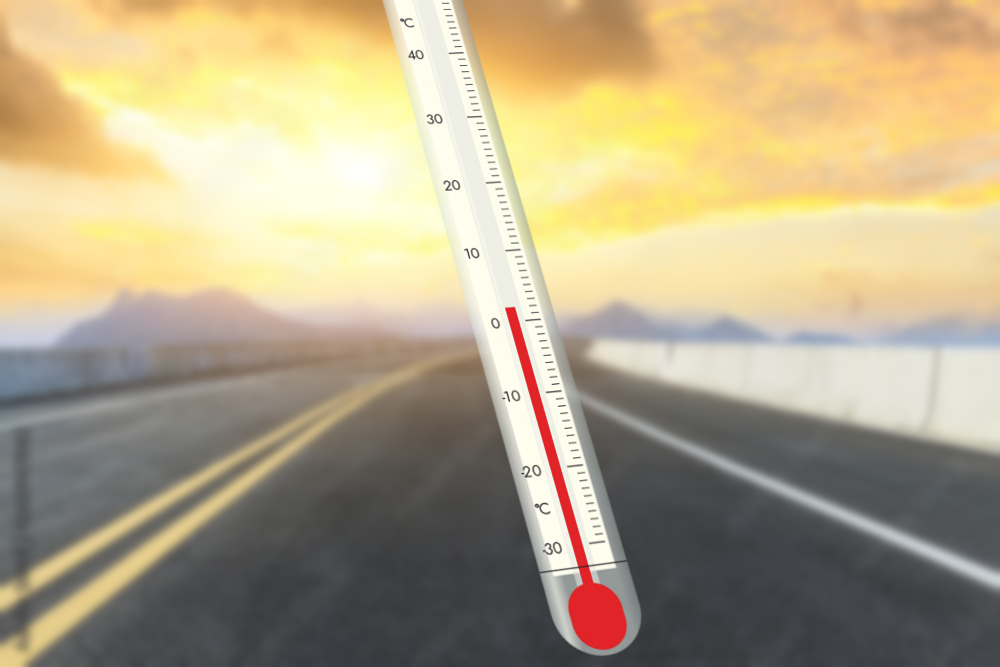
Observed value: 2 °C
